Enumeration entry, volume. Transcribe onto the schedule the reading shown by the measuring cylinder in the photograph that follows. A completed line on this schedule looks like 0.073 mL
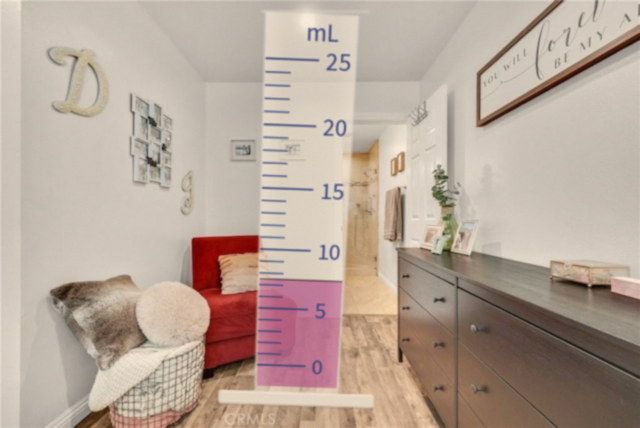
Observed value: 7.5 mL
